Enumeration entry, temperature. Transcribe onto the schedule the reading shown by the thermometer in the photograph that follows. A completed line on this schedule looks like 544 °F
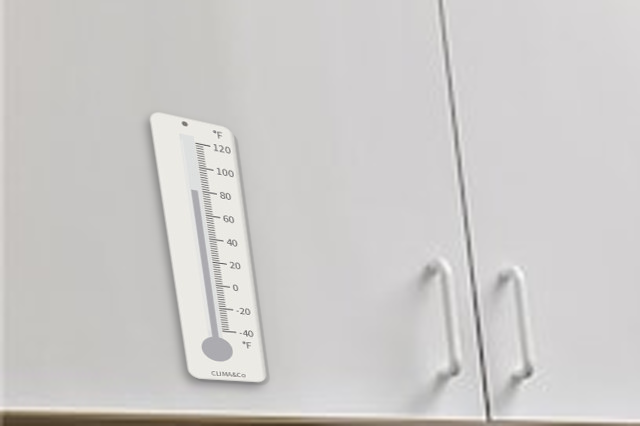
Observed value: 80 °F
